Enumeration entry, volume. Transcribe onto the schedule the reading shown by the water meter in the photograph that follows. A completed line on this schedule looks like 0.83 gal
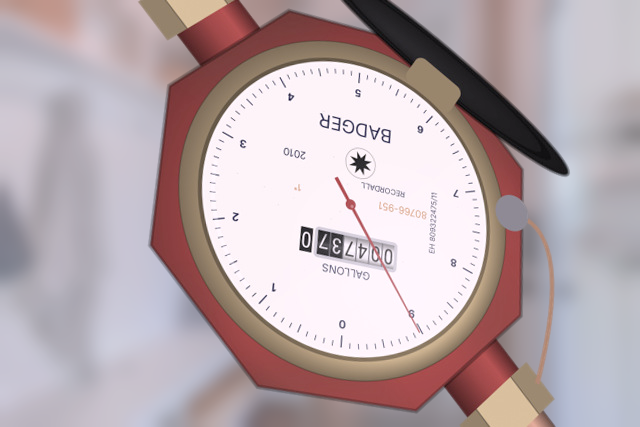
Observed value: 47369.0 gal
